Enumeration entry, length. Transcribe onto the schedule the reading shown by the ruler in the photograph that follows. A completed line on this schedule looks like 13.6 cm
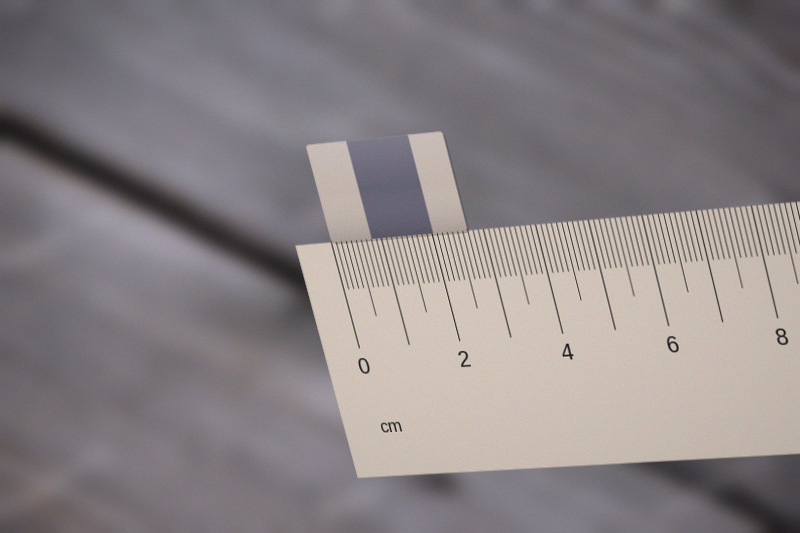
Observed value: 2.7 cm
